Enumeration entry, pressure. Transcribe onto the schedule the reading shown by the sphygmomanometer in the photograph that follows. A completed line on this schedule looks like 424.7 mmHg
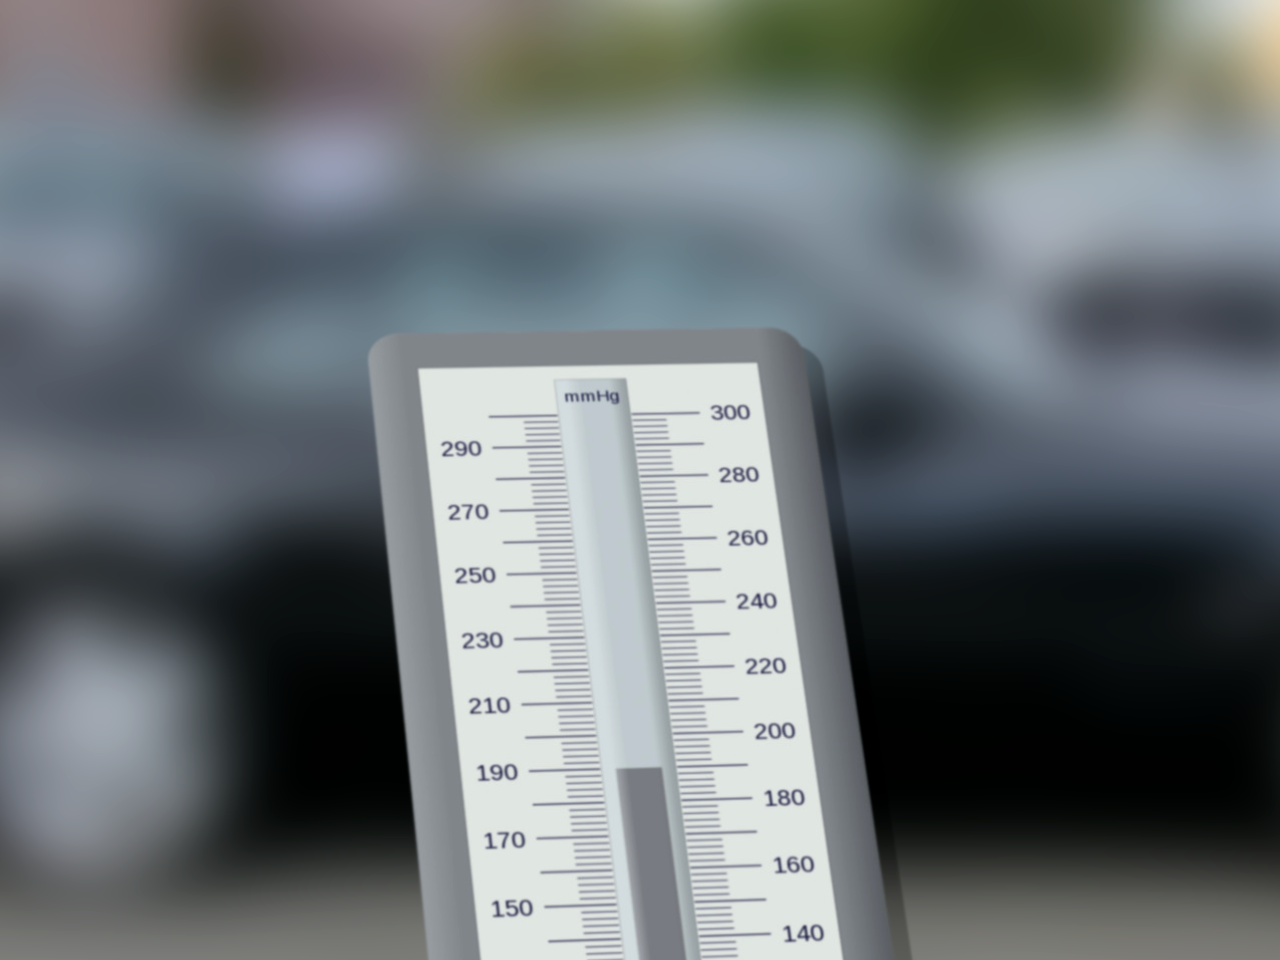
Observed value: 190 mmHg
